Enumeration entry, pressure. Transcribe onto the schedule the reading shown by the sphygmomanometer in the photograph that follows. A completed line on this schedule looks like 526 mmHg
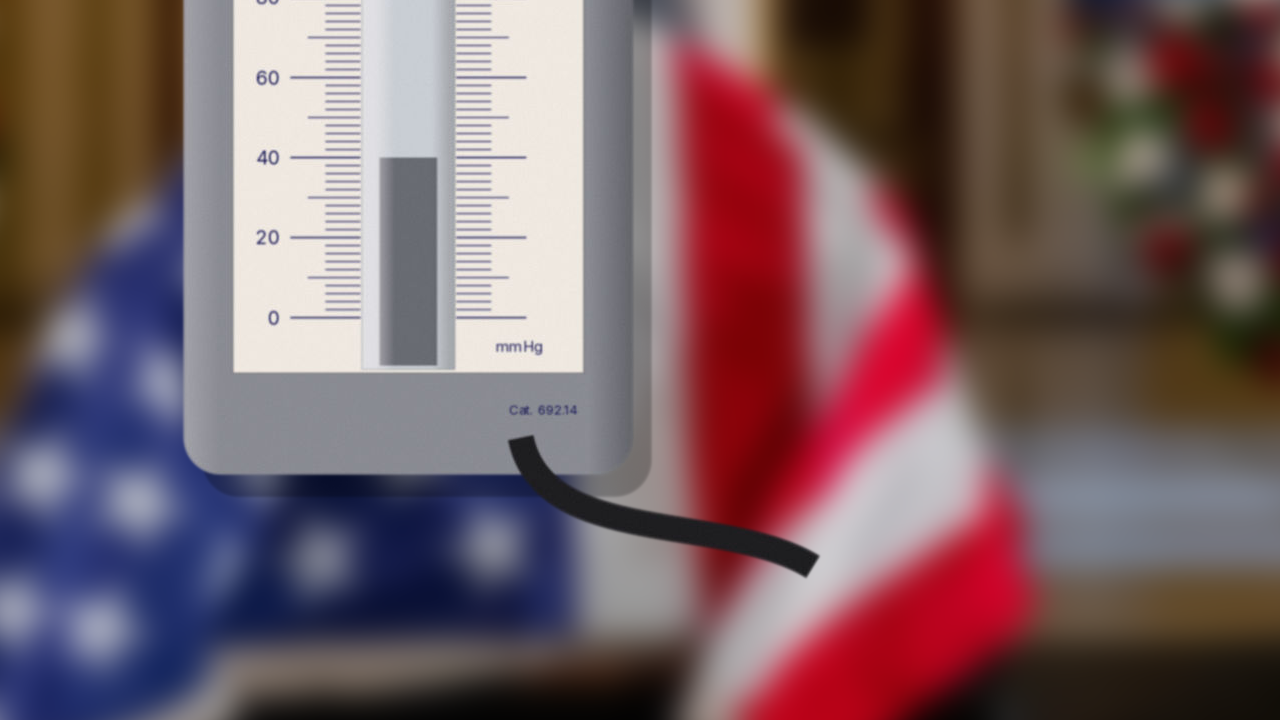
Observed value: 40 mmHg
